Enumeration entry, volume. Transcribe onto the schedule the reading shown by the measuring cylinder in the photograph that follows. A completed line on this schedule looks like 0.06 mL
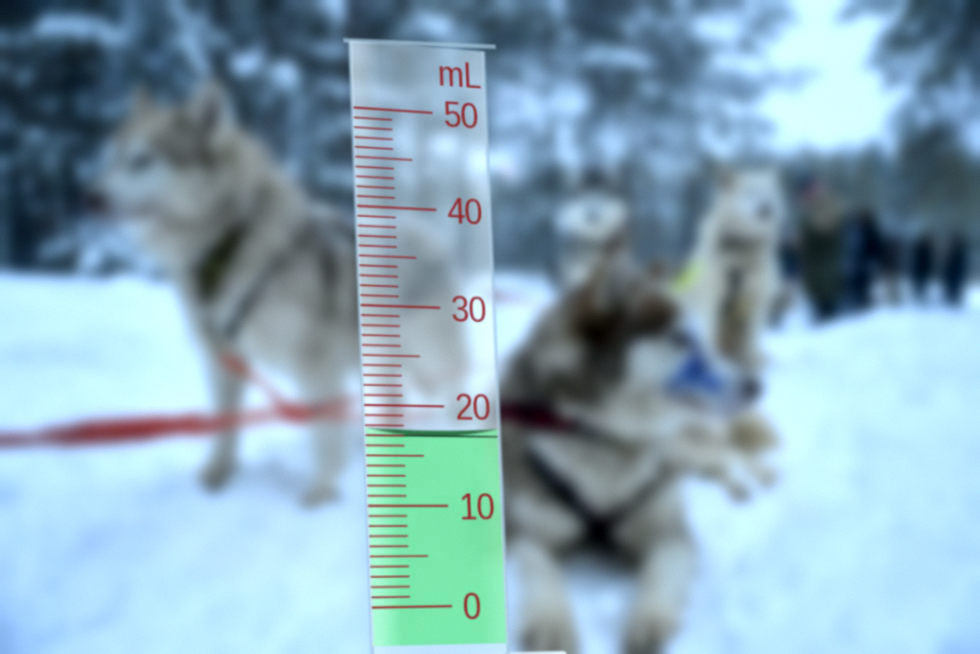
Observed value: 17 mL
